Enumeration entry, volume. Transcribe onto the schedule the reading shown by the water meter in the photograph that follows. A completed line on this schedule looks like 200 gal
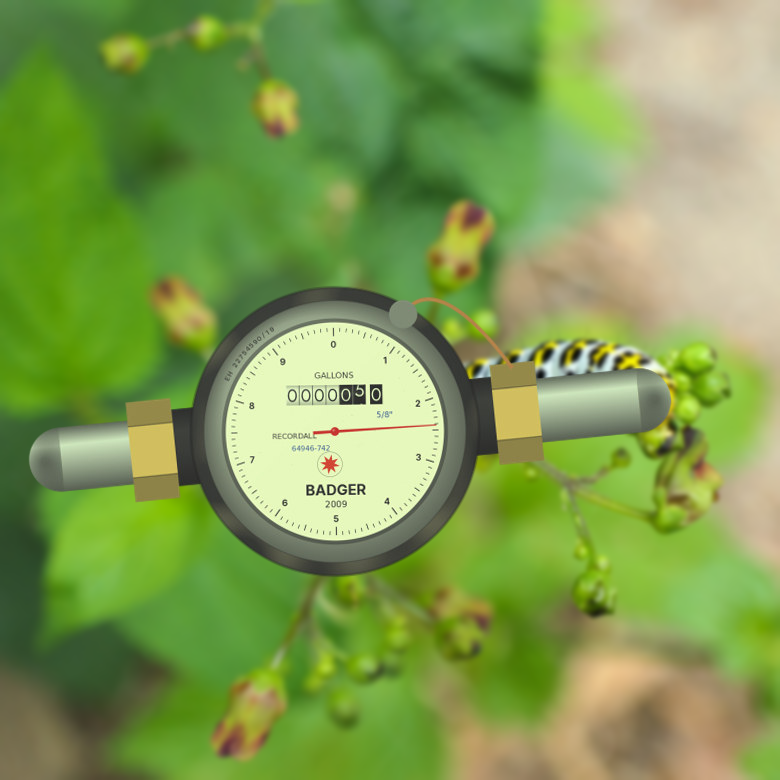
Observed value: 52.4 gal
